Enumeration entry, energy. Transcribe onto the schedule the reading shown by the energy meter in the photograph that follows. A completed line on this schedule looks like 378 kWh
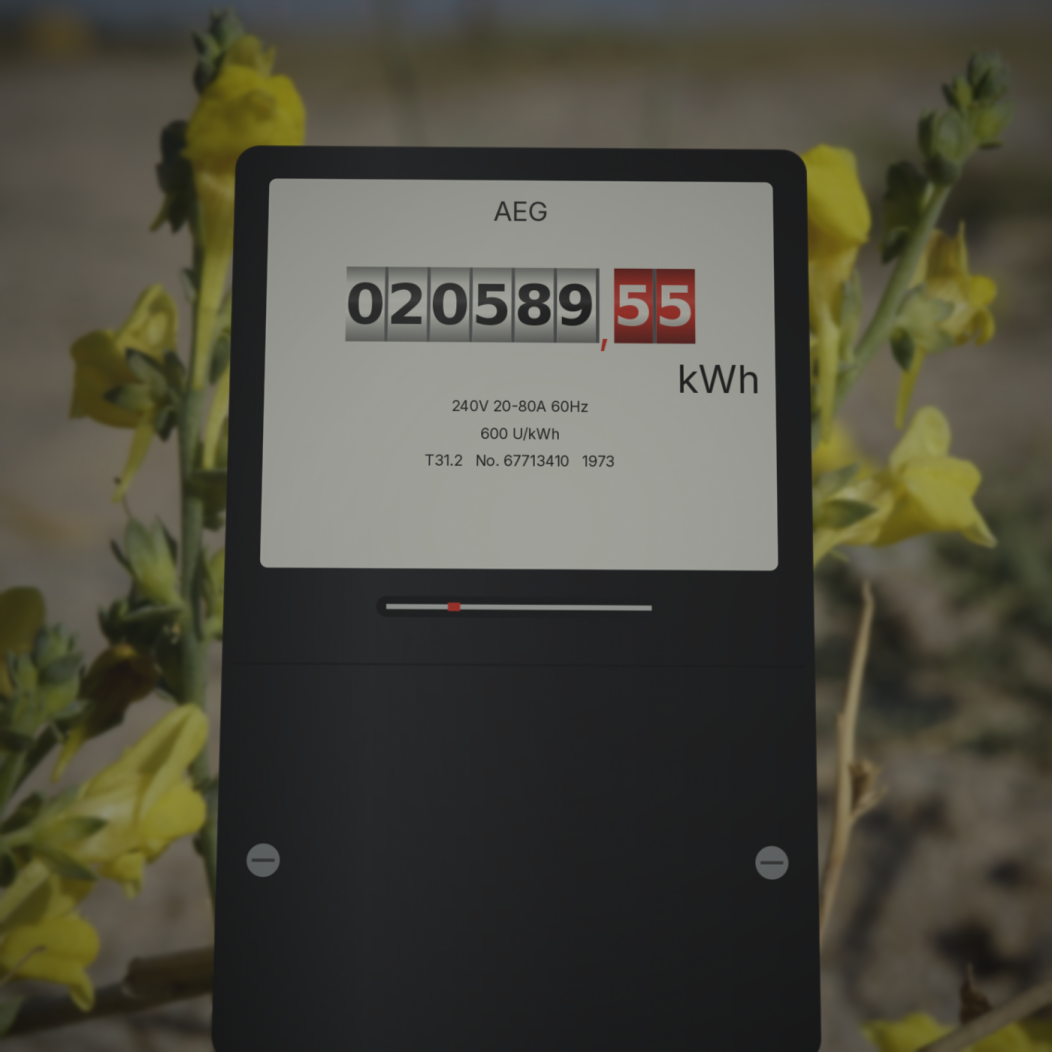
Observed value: 20589.55 kWh
